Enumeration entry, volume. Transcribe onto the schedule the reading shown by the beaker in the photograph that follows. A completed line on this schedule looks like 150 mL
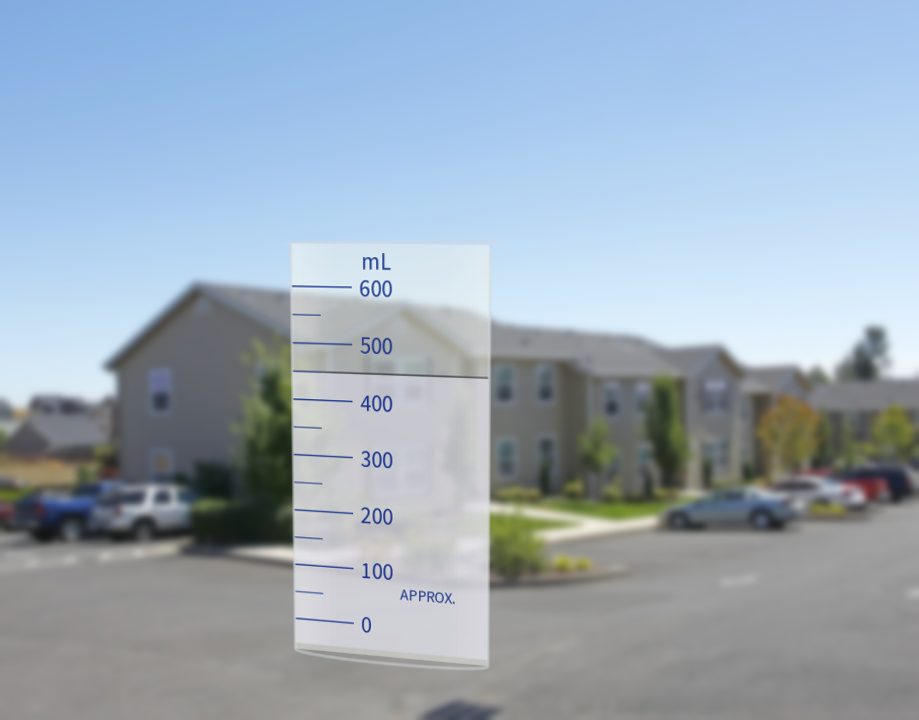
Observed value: 450 mL
